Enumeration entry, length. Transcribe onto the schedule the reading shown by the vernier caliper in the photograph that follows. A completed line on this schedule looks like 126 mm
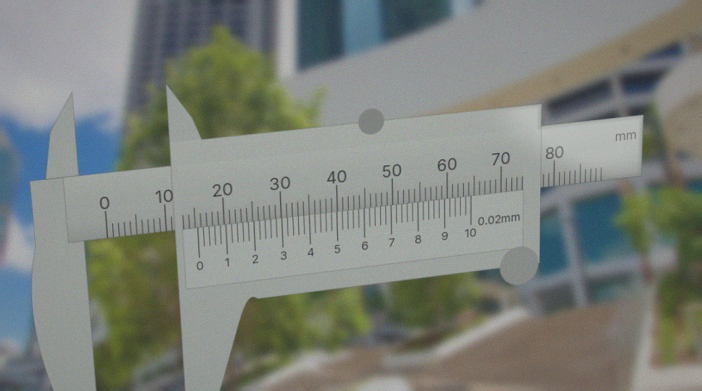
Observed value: 15.4 mm
